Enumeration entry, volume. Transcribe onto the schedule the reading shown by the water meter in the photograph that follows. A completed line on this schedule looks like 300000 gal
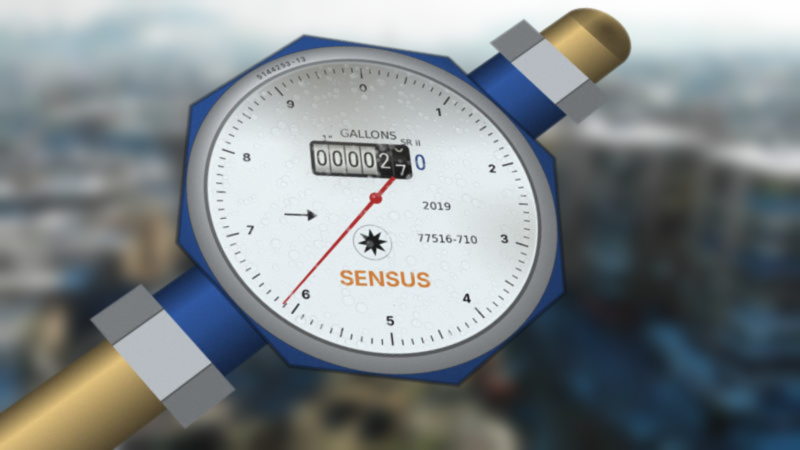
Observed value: 266.1 gal
